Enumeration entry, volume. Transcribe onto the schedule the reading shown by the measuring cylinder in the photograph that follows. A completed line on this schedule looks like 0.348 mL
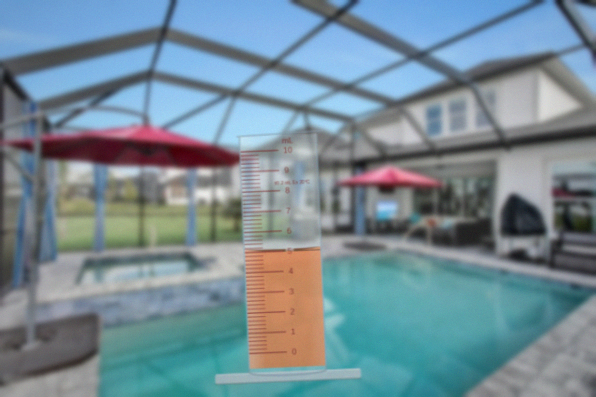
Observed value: 5 mL
